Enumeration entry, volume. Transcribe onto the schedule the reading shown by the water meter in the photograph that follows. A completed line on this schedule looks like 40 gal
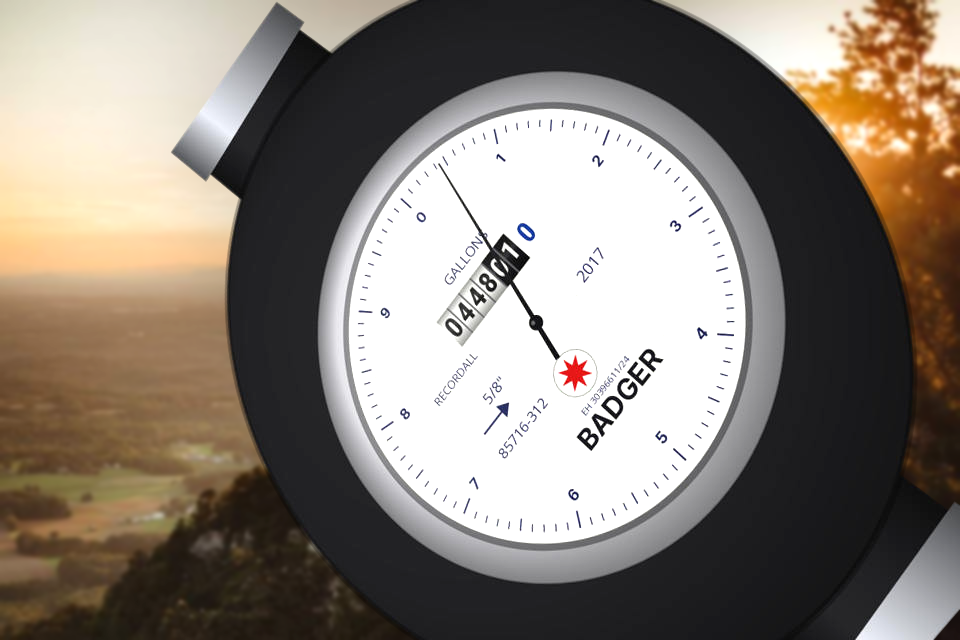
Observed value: 448010.4 gal
